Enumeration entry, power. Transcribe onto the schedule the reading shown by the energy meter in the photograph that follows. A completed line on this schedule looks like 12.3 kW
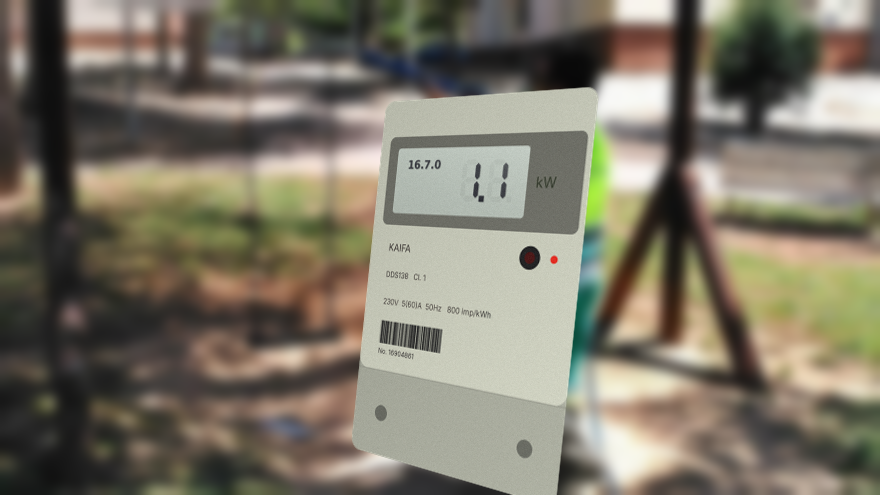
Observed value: 1.1 kW
